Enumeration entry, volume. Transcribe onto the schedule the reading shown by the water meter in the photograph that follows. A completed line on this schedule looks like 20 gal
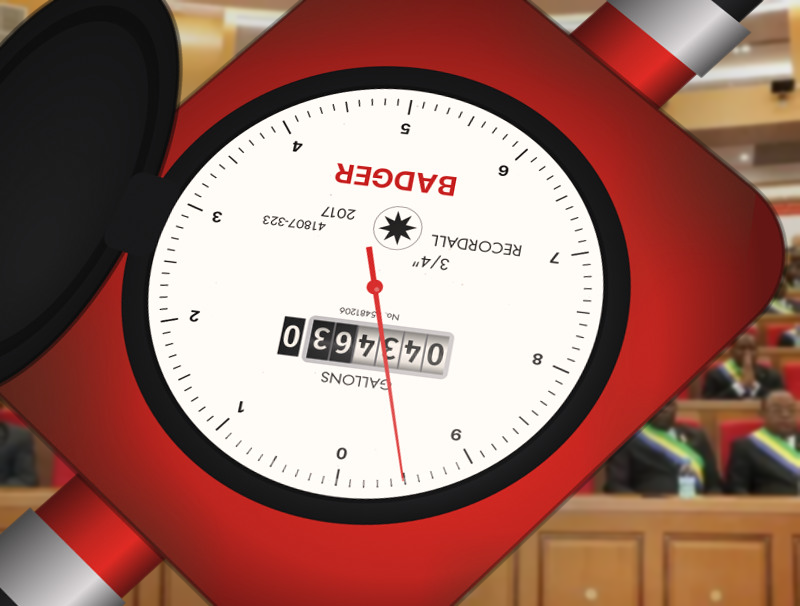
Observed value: 434629.5 gal
